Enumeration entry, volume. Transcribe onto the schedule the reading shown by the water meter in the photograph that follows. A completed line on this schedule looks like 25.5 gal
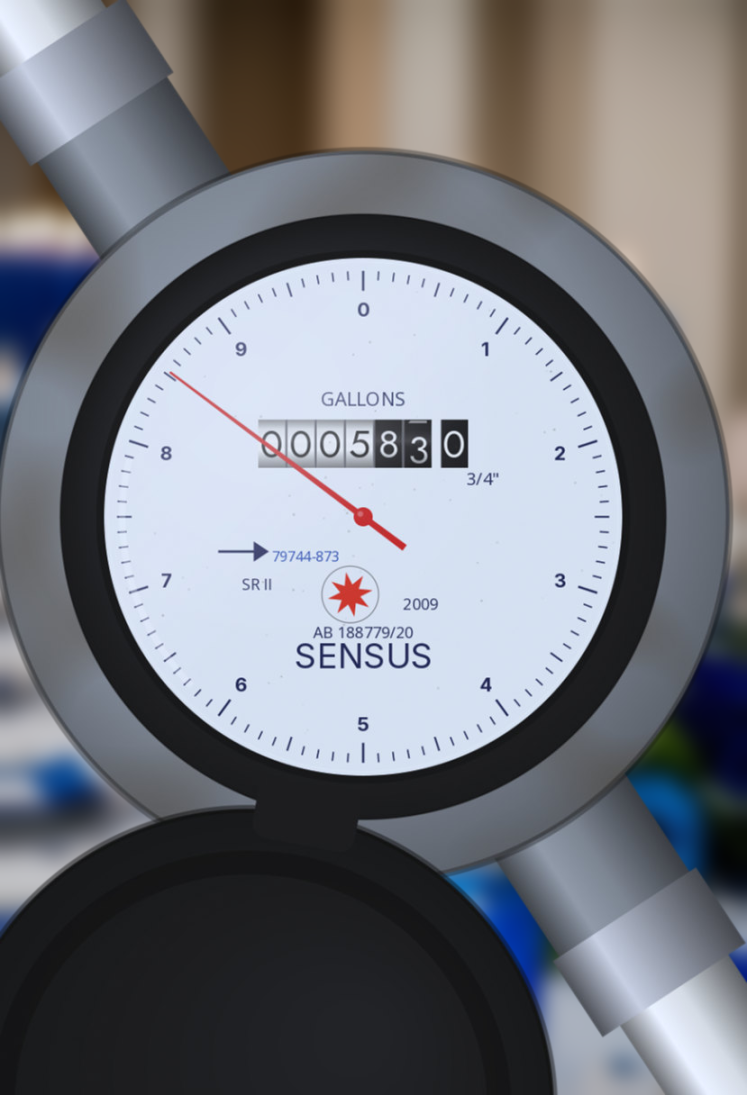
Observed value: 5828.5 gal
